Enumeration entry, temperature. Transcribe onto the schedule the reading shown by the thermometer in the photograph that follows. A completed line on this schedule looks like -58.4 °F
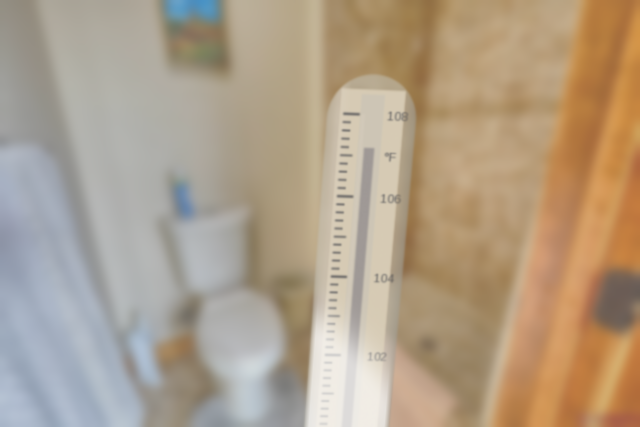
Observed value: 107.2 °F
